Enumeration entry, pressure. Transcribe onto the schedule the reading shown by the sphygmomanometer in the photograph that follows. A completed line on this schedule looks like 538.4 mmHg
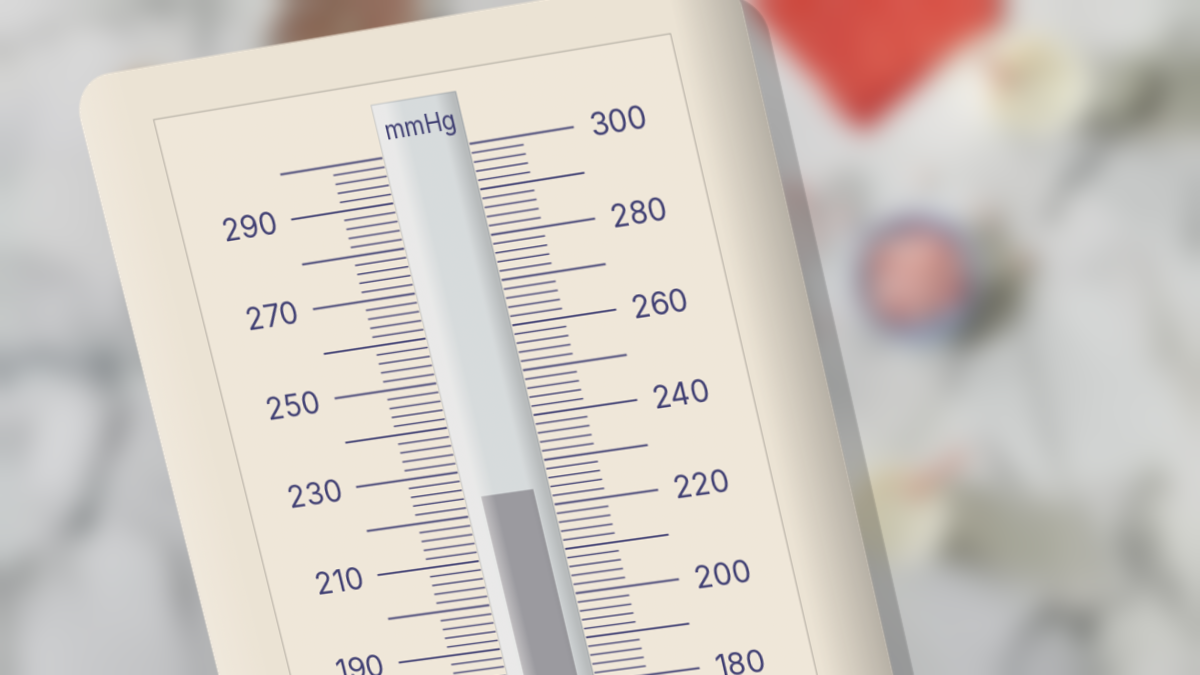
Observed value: 224 mmHg
